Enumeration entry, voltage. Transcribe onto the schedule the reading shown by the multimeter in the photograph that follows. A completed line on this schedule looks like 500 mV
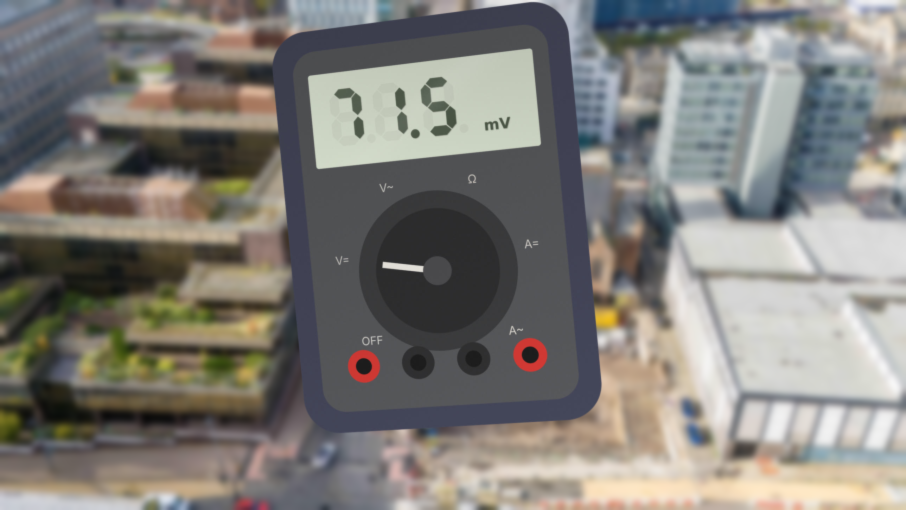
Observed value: 71.5 mV
